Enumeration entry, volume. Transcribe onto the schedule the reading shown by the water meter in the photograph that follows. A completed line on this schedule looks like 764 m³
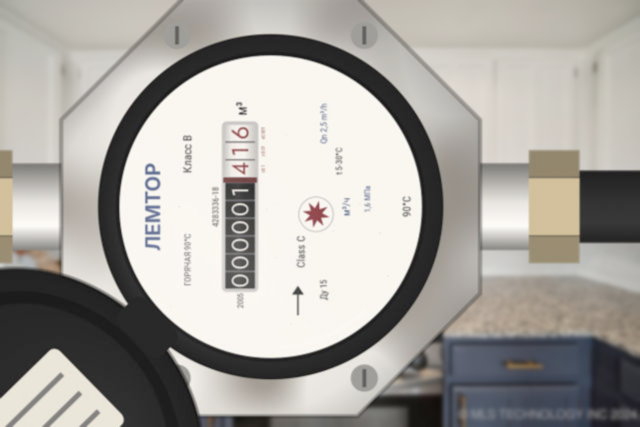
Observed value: 1.416 m³
